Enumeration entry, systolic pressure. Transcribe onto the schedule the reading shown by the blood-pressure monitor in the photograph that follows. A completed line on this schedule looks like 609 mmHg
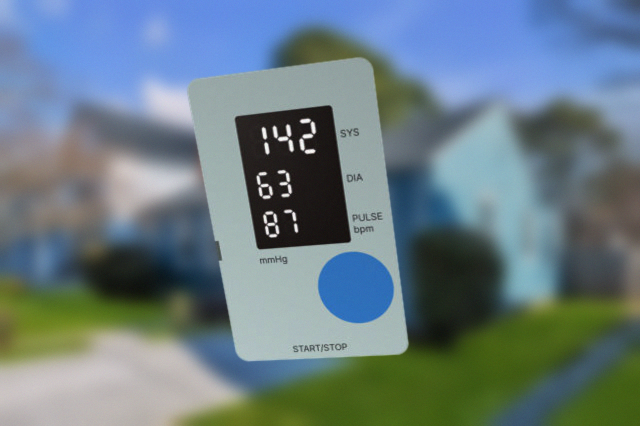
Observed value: 142 mmHg
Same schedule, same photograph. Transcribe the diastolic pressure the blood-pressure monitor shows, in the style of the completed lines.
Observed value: 63 mmHg
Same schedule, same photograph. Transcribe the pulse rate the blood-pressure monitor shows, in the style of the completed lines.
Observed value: 87 bpm
